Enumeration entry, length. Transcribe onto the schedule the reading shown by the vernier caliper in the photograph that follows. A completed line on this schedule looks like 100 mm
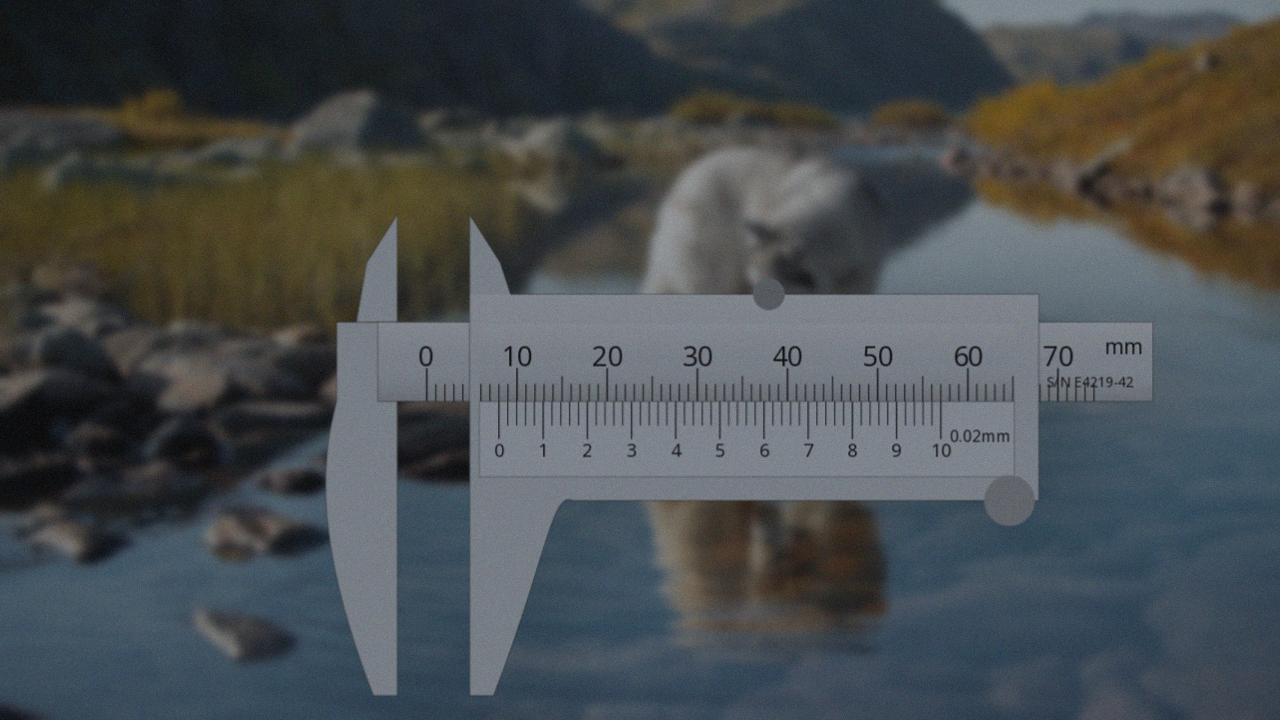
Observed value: 8.0 mm
